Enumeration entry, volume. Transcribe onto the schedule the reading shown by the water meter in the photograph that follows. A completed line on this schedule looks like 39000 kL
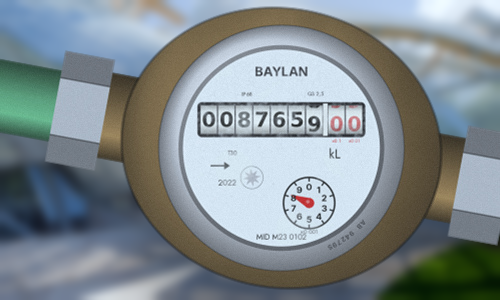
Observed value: 87658.998 kL
